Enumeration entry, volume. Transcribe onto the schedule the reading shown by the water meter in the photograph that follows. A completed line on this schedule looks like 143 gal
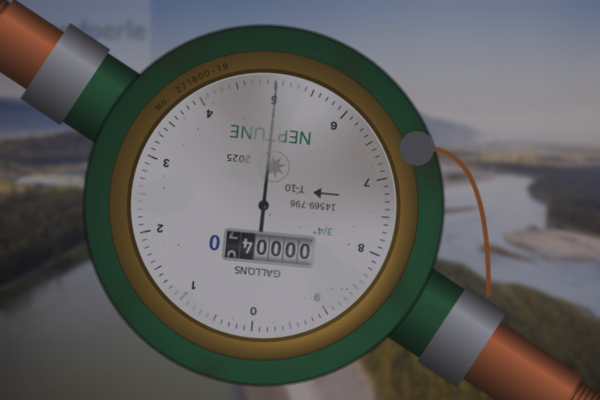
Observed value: 465.0 gal
